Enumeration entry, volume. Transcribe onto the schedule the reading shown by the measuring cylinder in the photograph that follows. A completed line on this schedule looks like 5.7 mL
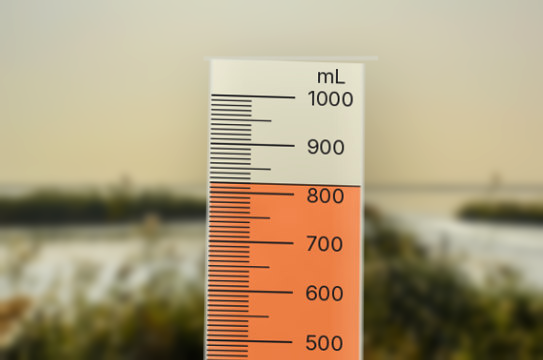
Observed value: 820 mL
